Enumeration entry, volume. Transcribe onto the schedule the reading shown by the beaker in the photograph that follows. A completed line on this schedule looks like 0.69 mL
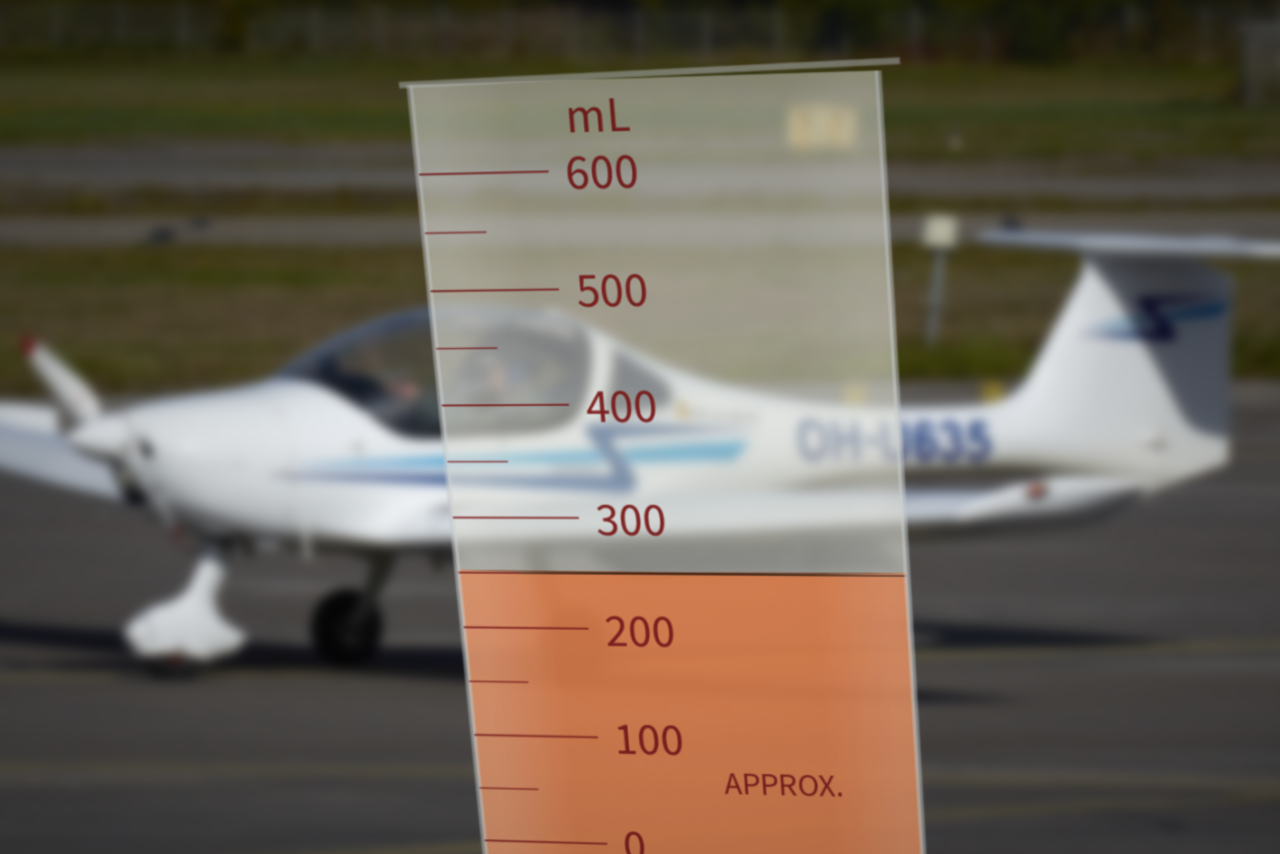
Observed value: 250 mL
